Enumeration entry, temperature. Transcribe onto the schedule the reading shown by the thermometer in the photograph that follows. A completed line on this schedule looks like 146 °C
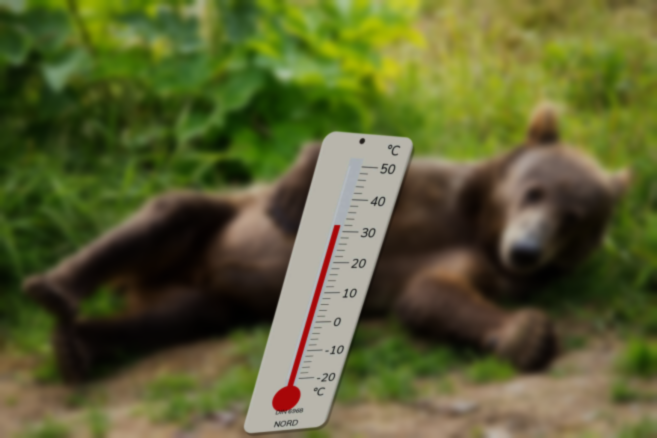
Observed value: 32 °C
